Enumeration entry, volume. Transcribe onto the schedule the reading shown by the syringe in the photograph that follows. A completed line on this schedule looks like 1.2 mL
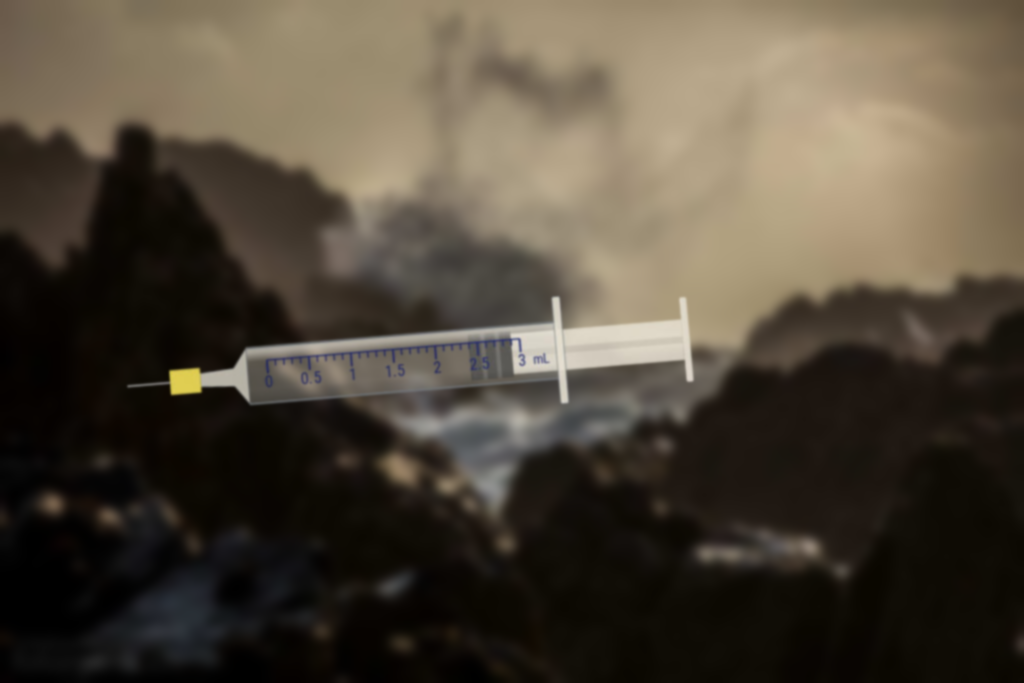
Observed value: 2.4 mL
